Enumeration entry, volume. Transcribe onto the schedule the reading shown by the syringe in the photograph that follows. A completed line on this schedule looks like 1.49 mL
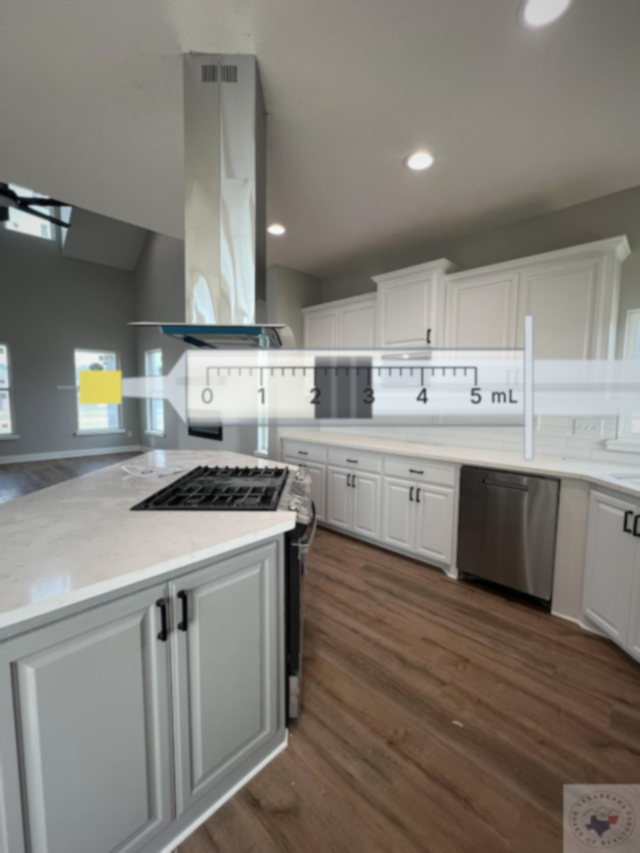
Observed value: 2 mL
